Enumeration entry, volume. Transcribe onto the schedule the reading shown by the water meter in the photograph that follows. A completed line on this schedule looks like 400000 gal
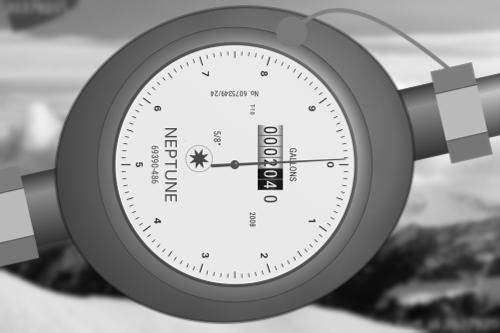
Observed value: 2039.9 gal
